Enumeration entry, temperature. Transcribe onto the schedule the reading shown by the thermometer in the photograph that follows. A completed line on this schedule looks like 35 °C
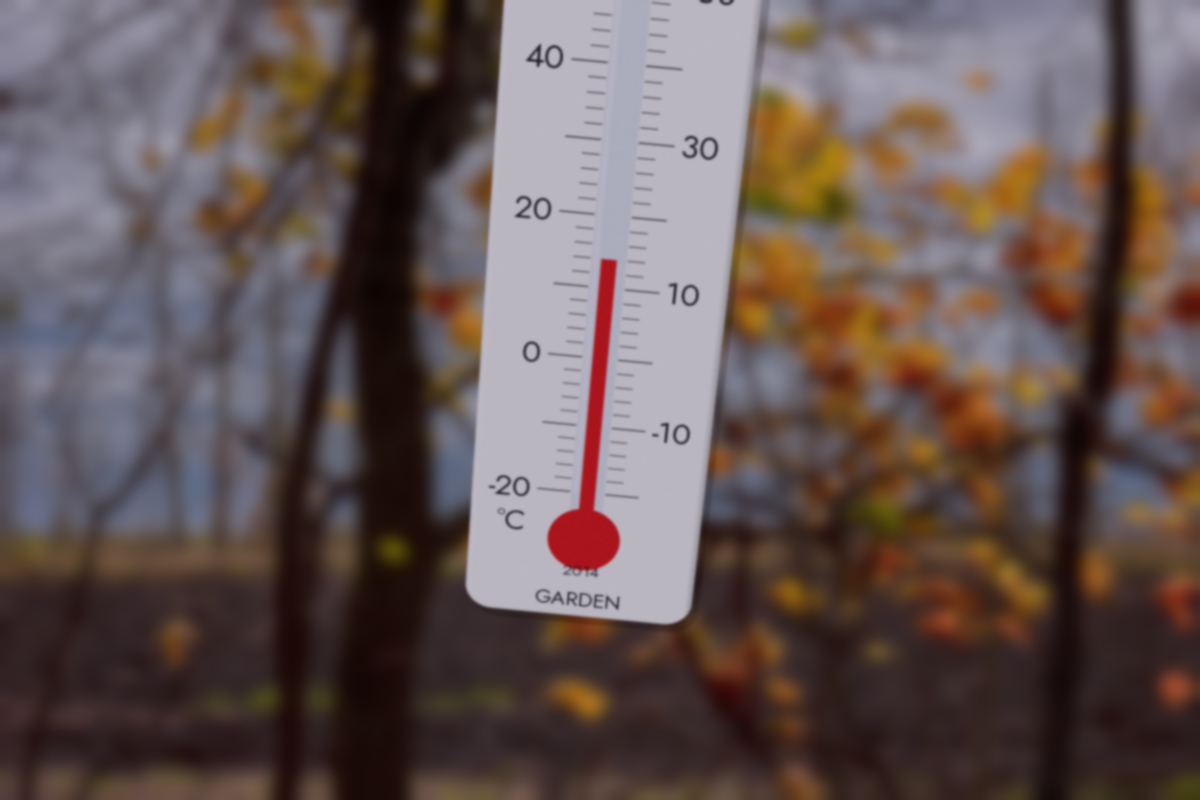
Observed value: 14 °C
